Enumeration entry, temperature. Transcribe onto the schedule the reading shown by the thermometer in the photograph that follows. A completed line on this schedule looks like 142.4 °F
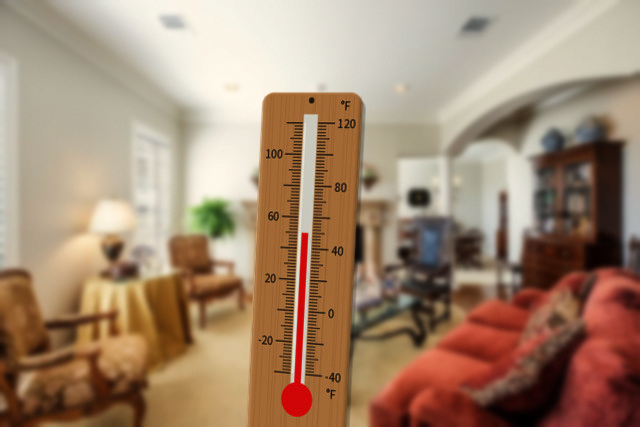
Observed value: 50 °F
